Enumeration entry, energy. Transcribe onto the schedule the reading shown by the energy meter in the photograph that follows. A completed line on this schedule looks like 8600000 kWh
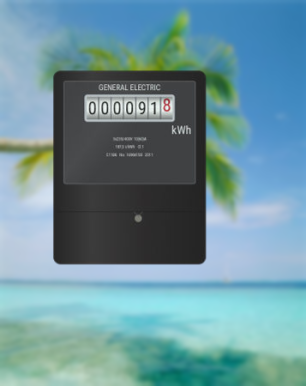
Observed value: 91.8 kWh
